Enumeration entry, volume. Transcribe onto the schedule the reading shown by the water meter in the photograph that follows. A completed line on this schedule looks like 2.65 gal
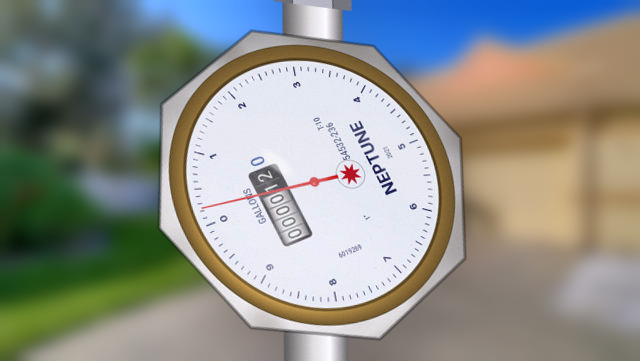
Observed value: 120.2 gal
